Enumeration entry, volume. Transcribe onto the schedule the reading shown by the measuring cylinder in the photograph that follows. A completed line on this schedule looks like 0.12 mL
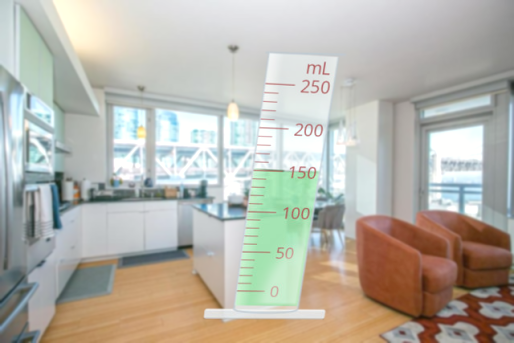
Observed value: 150 mL
